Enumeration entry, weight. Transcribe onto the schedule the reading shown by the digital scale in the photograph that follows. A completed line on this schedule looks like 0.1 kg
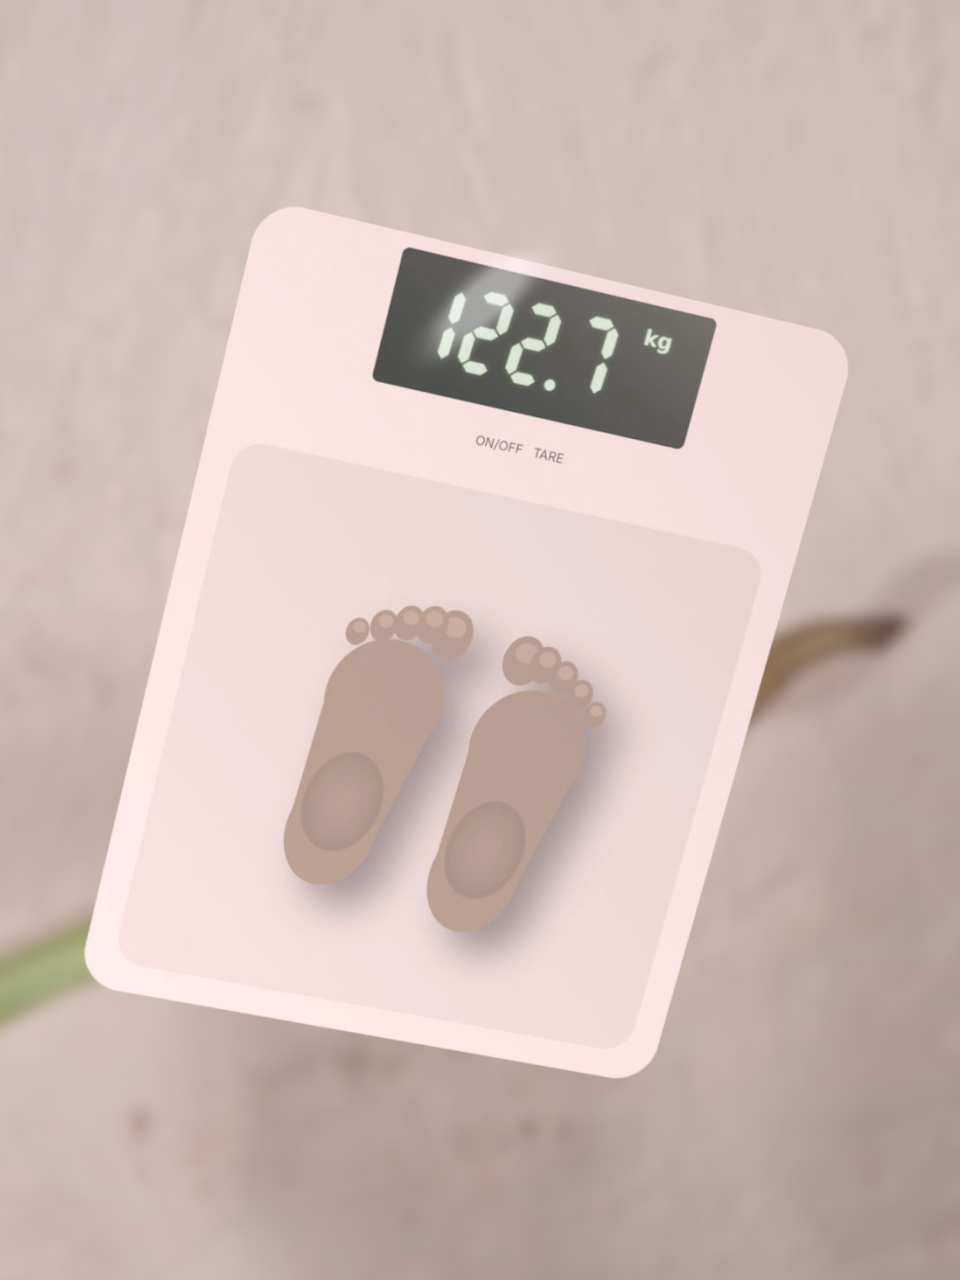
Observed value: 122.7 kg
